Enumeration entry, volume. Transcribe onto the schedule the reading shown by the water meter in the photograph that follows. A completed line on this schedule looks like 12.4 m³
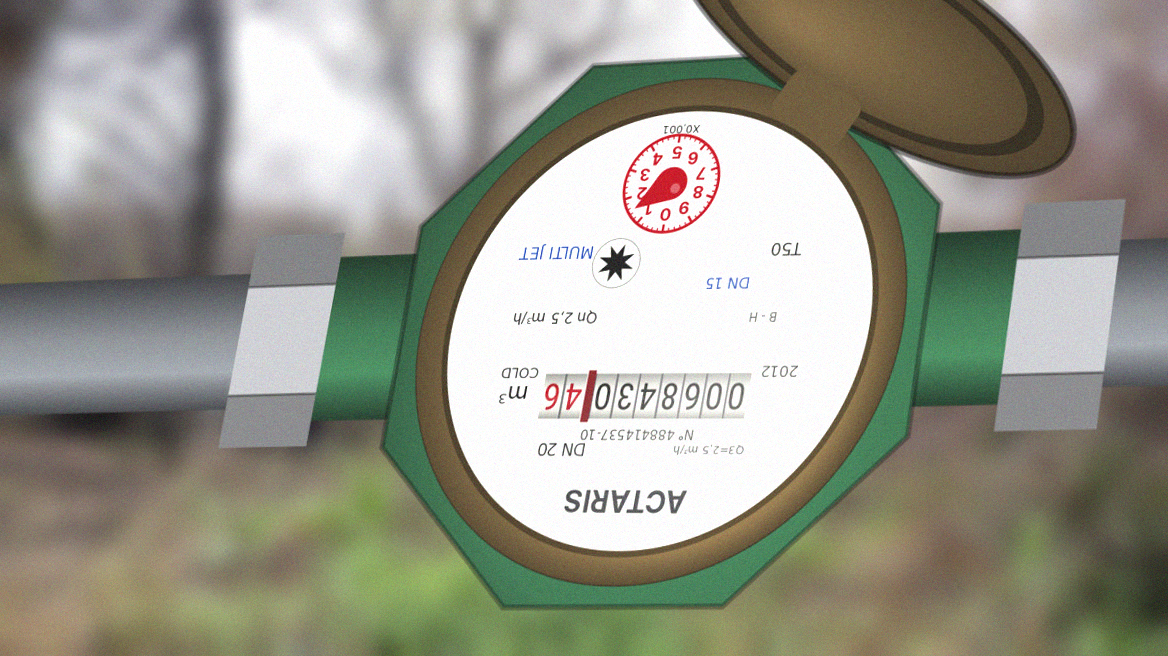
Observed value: 68430.461 m³
